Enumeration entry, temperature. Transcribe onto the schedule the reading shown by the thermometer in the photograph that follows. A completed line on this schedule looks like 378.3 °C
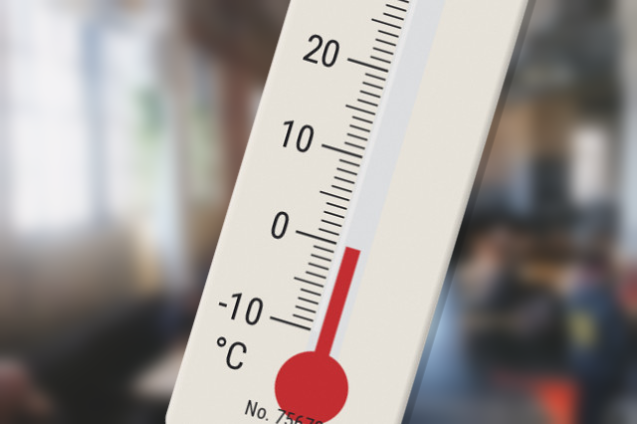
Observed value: 0 °C
